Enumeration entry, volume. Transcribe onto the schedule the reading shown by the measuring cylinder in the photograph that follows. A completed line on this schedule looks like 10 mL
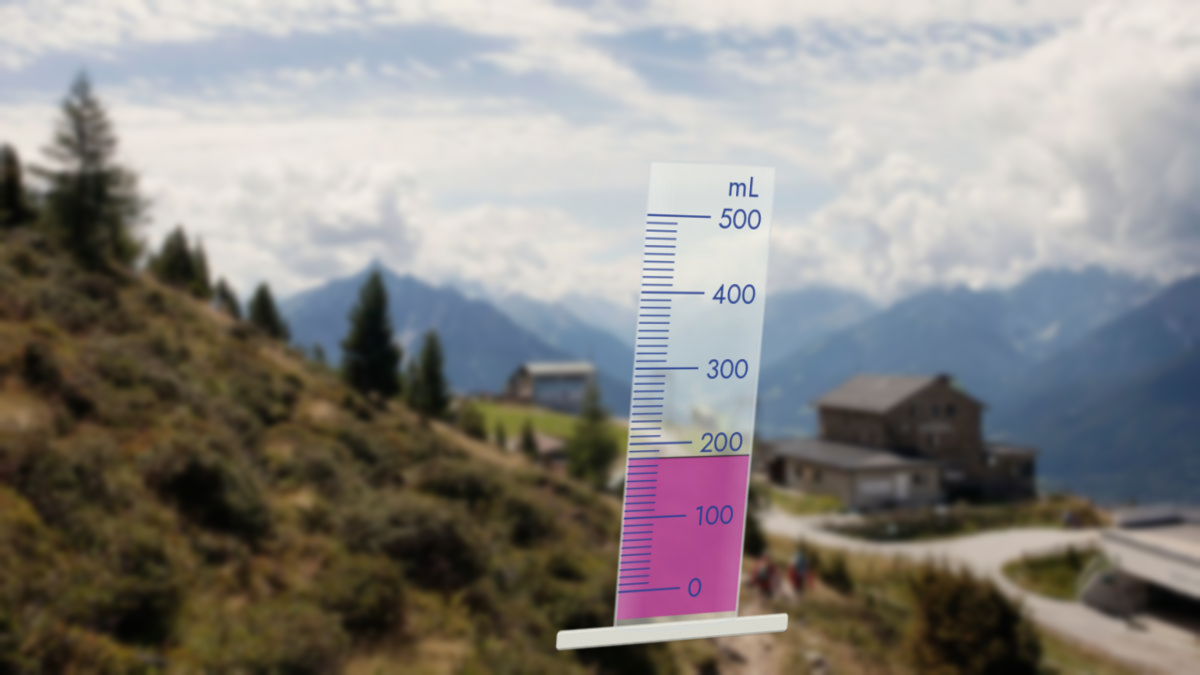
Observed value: 180 mL
